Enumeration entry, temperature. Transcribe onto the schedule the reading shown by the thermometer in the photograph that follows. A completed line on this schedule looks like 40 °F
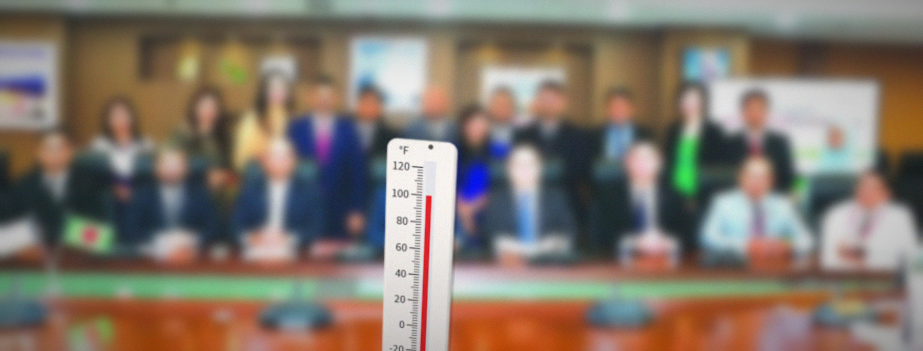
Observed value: 100 °F
